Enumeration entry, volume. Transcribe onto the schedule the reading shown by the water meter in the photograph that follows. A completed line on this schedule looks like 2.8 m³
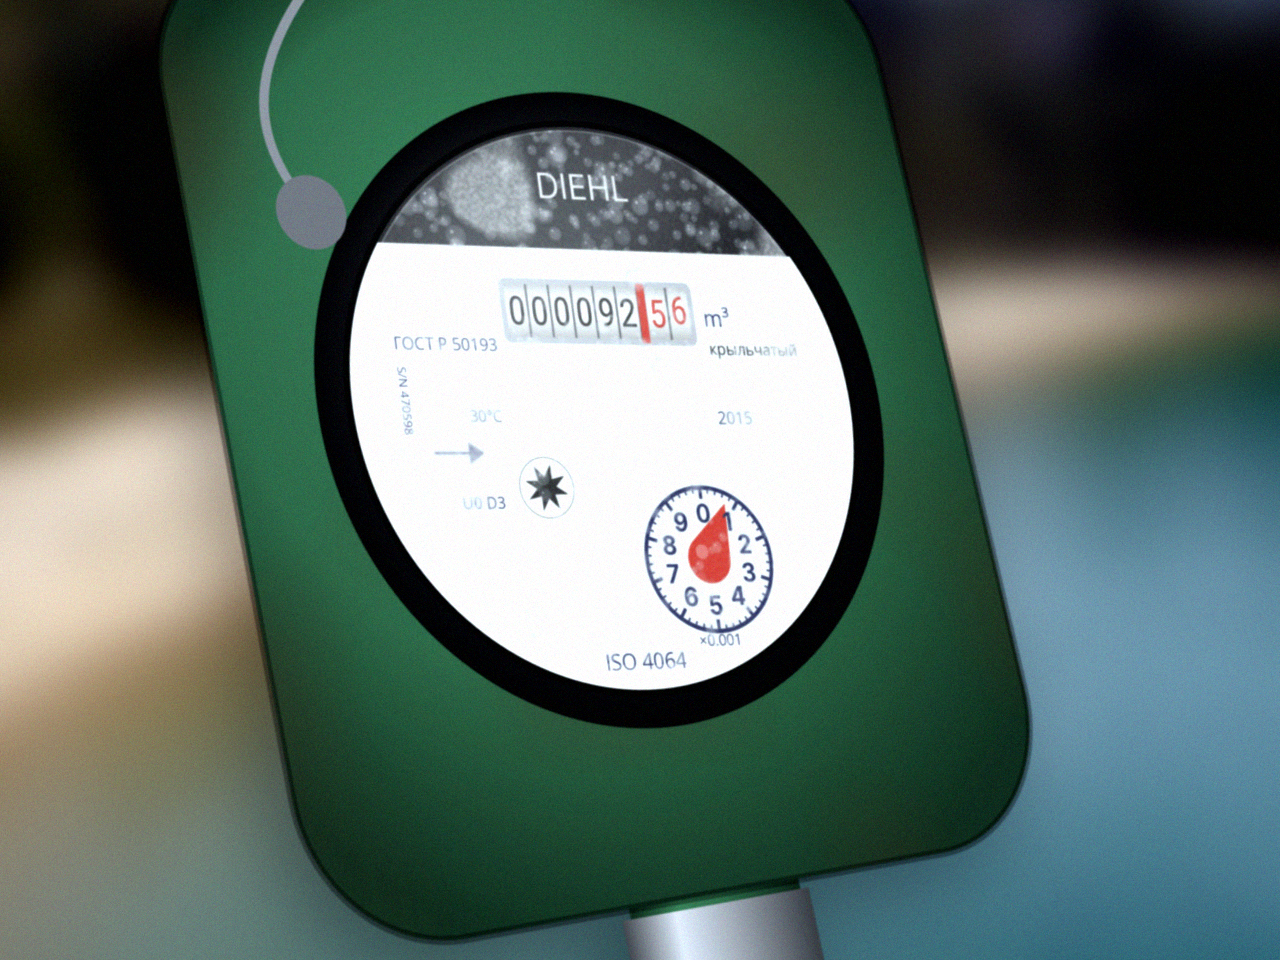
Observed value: 92.560 m³
